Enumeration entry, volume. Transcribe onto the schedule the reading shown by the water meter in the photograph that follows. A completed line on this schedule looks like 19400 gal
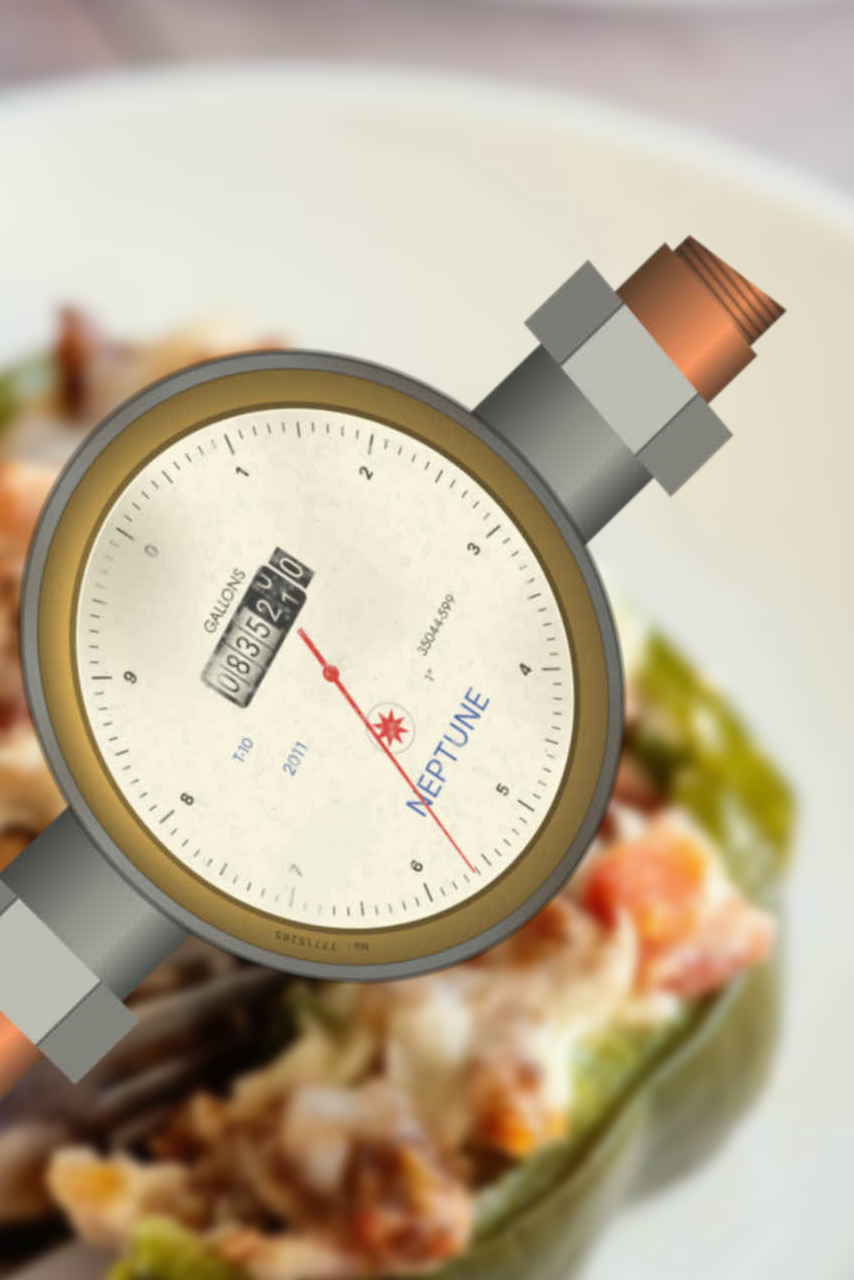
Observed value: 835205.6 gal
